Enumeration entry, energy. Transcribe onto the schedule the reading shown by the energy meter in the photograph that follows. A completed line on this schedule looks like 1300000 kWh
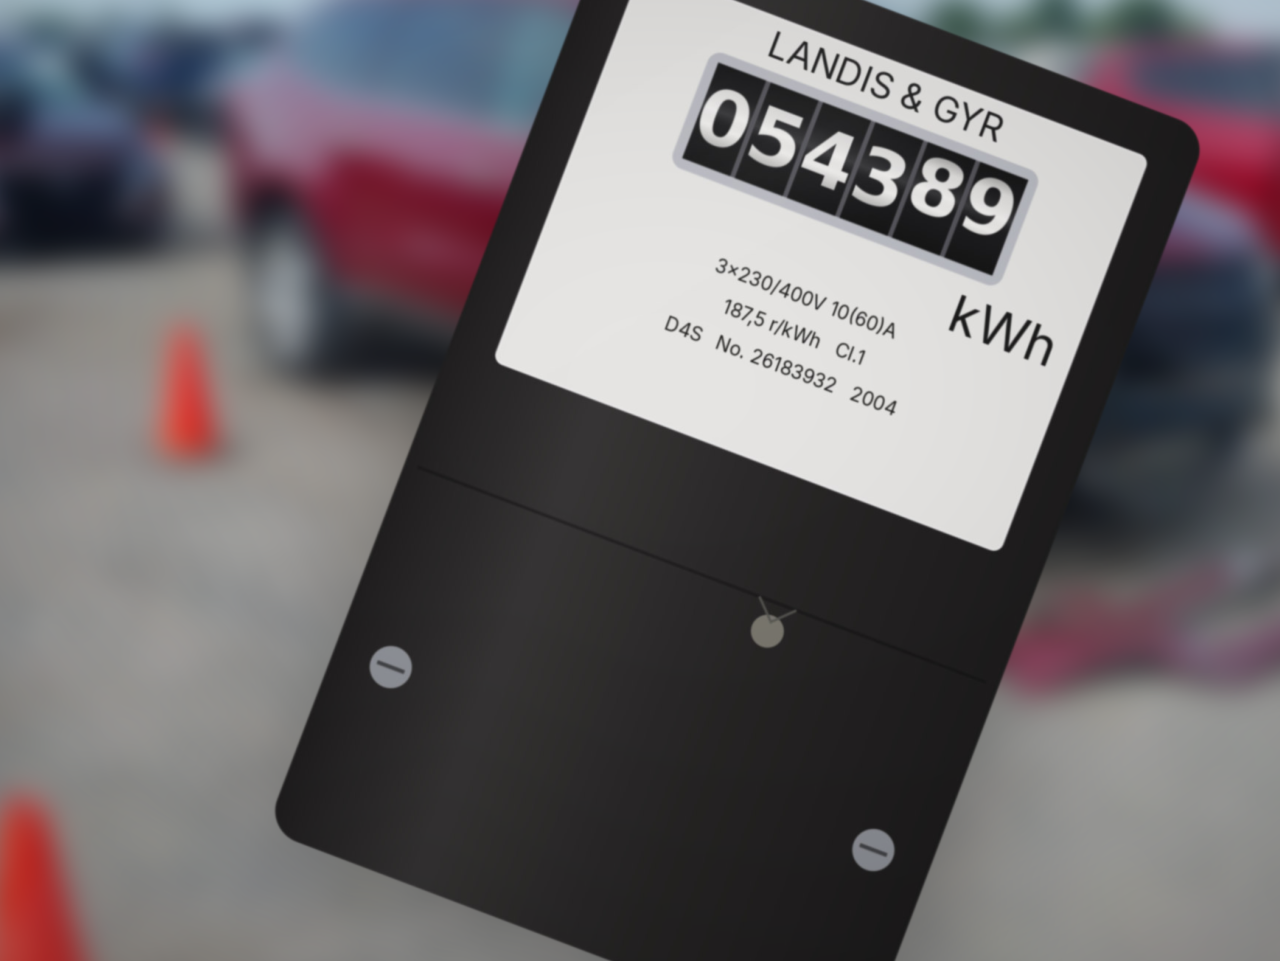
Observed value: 54389 kWh
